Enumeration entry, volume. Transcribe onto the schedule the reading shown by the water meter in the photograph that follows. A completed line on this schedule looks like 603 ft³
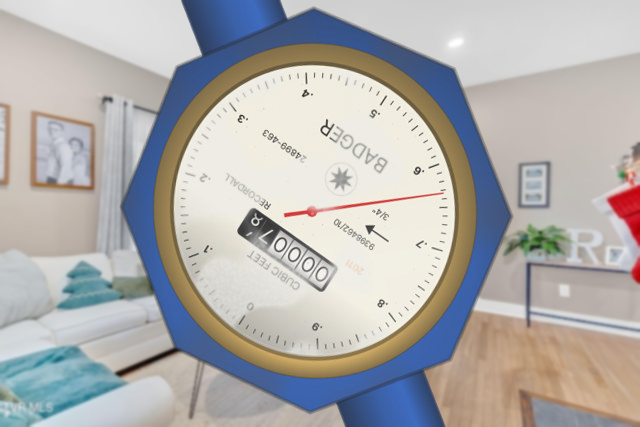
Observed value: 77.63 ft³
